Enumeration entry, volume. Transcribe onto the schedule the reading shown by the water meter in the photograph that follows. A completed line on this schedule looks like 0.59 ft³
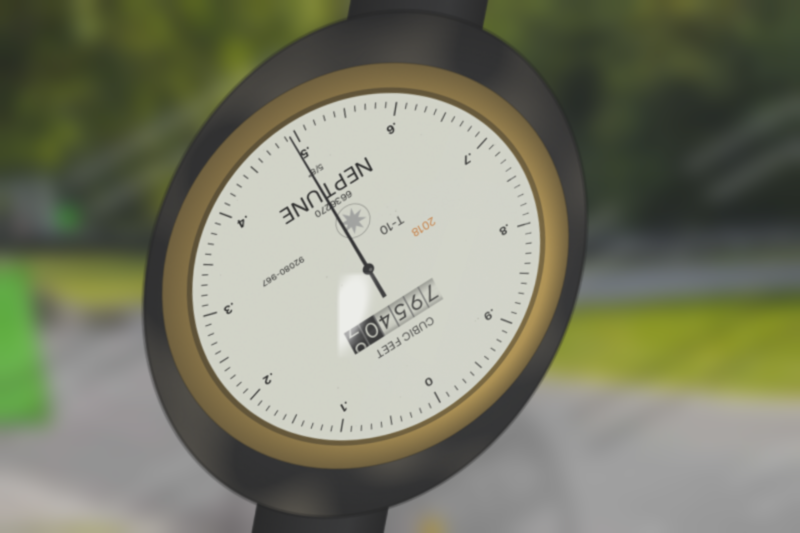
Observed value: 795406.49 ft³
